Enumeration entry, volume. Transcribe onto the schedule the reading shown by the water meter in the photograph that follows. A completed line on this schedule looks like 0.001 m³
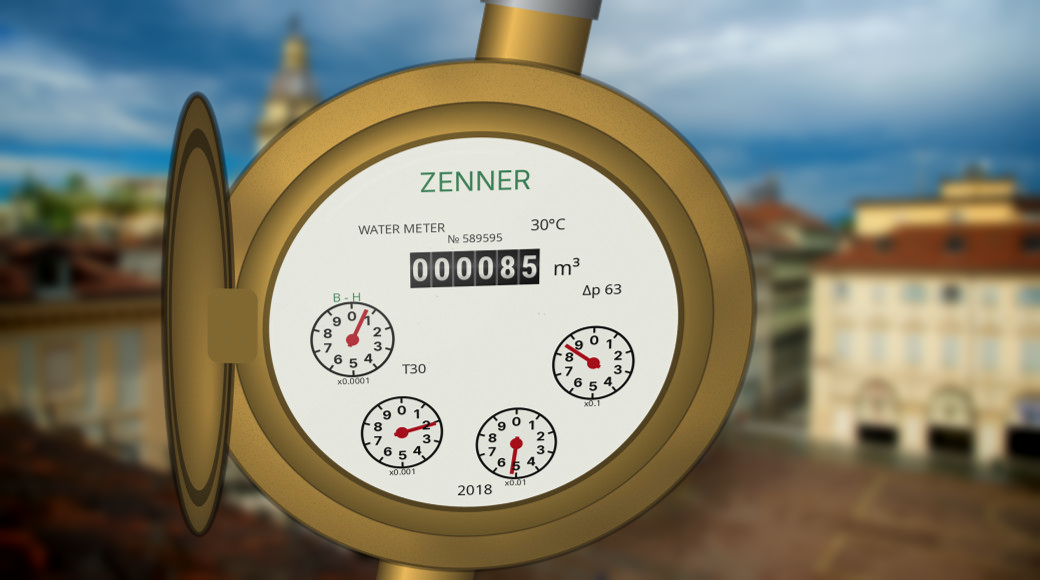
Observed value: 85.8520 m³
